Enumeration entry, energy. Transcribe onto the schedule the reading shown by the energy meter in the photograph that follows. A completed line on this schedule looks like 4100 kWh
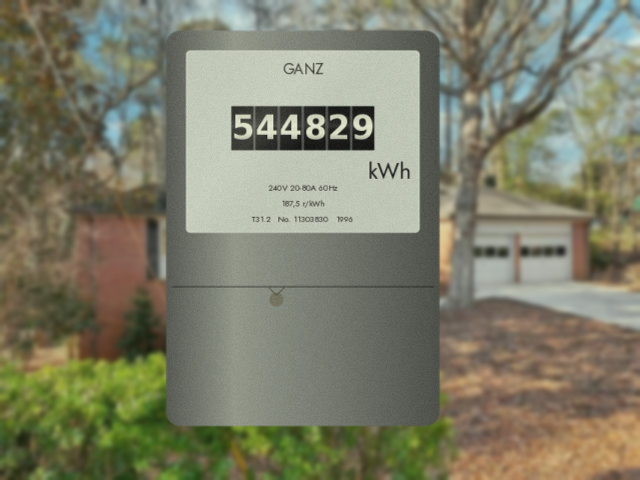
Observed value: 544829 kWh
